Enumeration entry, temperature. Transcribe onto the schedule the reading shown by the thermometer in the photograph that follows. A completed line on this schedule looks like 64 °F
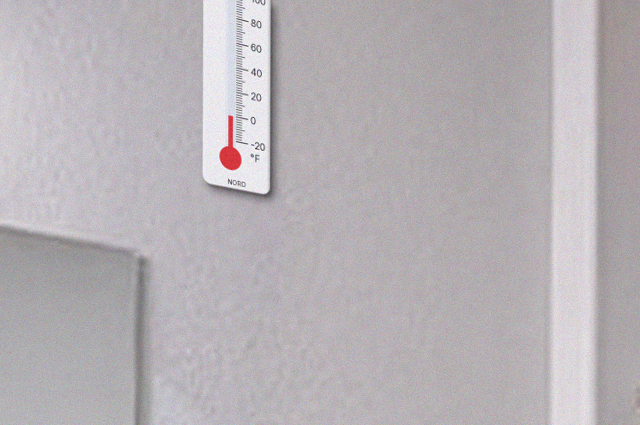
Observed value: 0 °F
